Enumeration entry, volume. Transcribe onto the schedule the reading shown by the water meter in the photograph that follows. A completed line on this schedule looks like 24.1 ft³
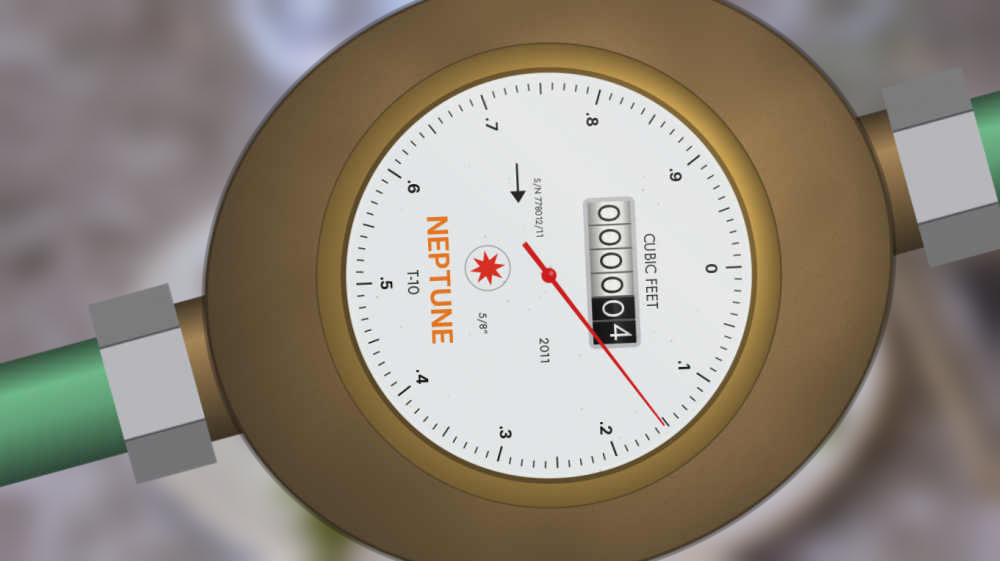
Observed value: 4.15 ft³
